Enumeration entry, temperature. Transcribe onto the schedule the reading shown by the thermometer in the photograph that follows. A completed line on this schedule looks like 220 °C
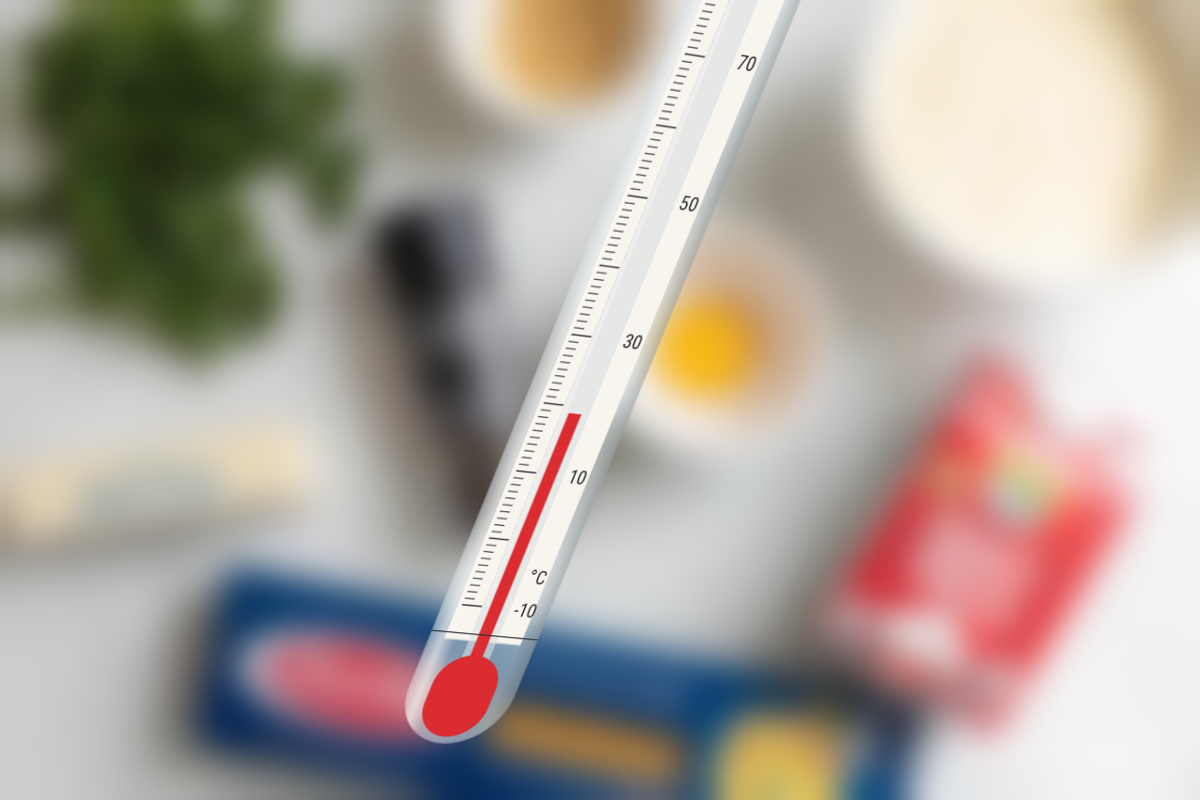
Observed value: 19 °C
